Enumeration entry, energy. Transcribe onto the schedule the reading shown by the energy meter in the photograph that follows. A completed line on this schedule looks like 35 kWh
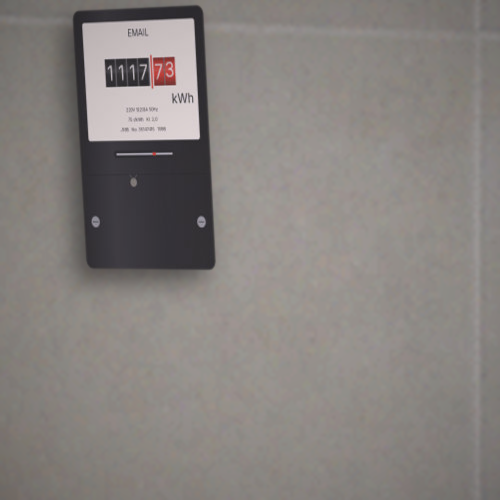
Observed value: 1117.73 kWh
